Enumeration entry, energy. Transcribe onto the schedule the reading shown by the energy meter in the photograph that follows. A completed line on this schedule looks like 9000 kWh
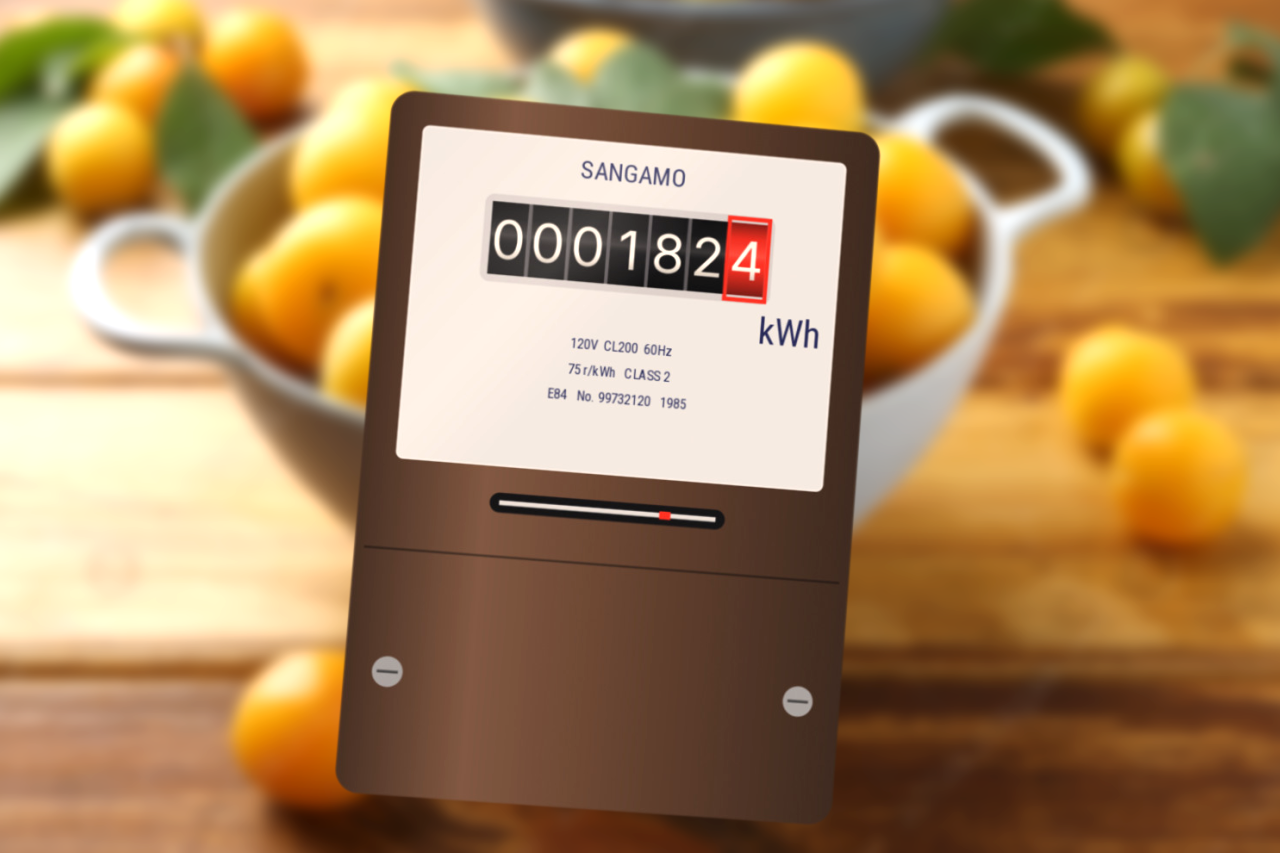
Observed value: 182.4 kWh
